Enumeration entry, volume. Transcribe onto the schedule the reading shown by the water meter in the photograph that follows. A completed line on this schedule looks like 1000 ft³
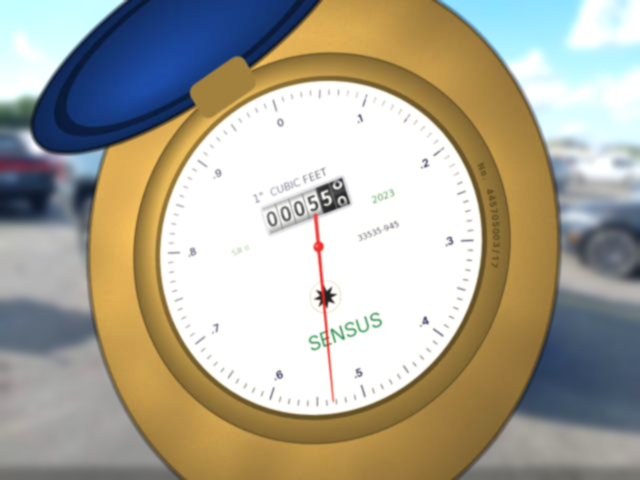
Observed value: 558.53 ft³
